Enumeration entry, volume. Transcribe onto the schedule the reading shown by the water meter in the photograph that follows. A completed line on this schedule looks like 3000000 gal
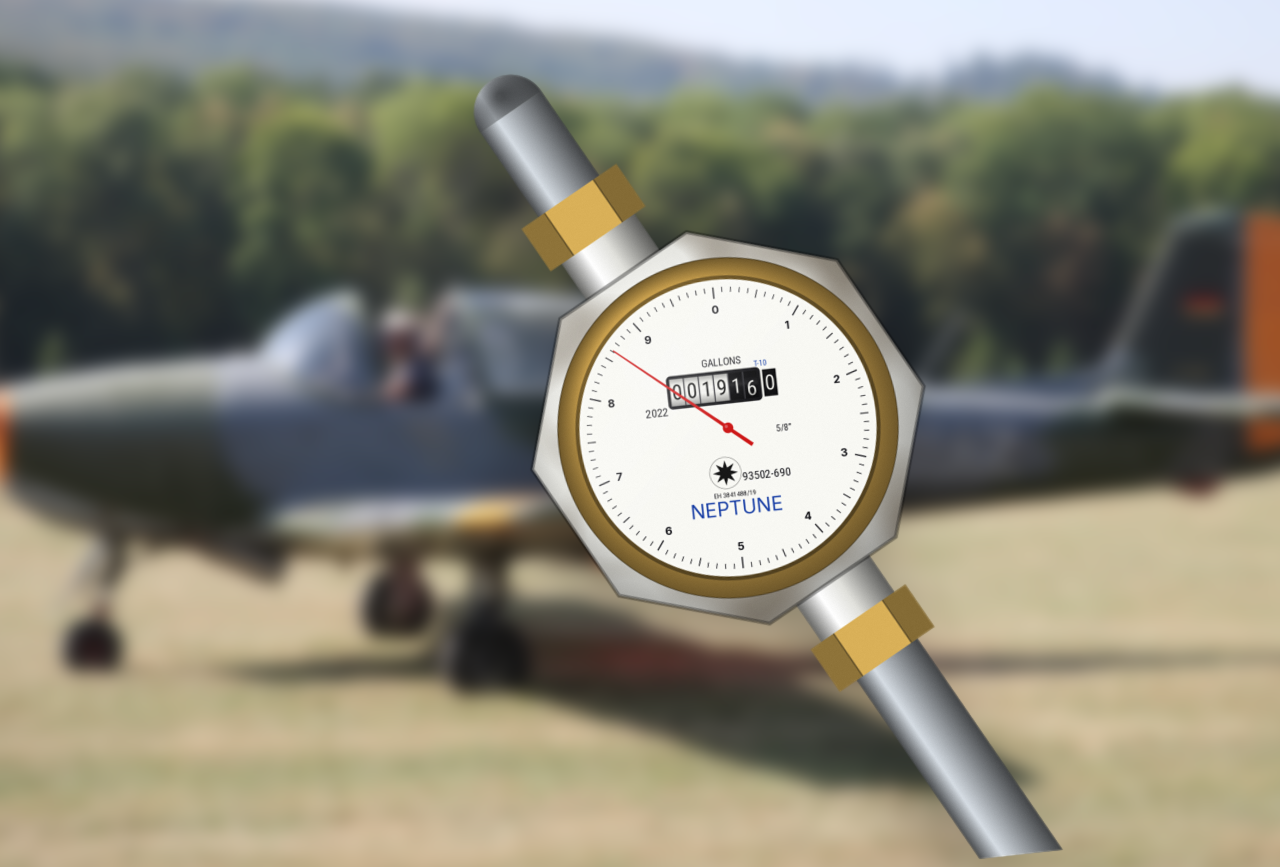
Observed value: 19158.6 gal
